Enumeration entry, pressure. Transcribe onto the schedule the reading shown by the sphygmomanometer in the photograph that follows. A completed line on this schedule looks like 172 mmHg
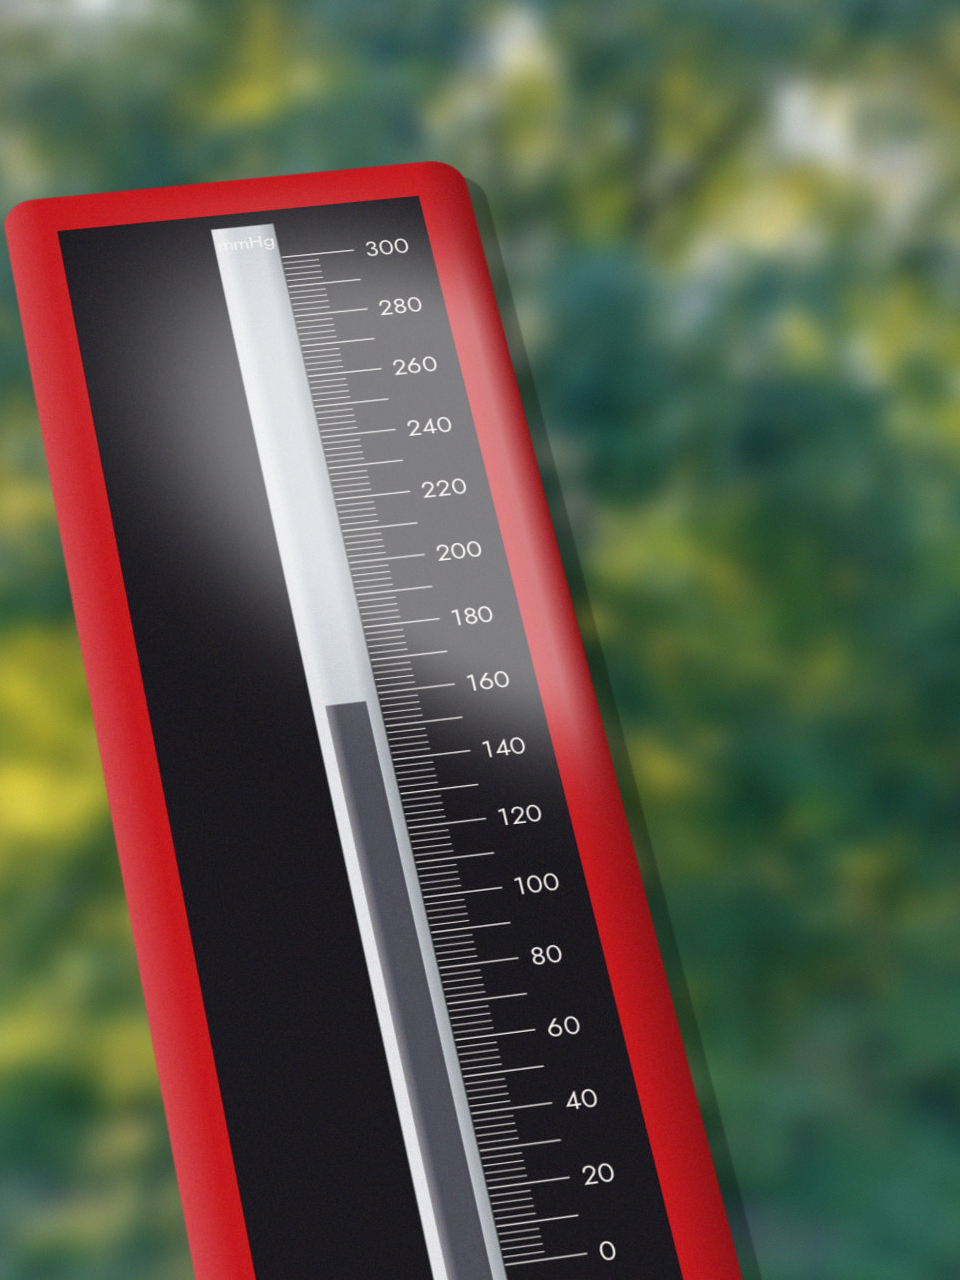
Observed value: 158 mmHg
